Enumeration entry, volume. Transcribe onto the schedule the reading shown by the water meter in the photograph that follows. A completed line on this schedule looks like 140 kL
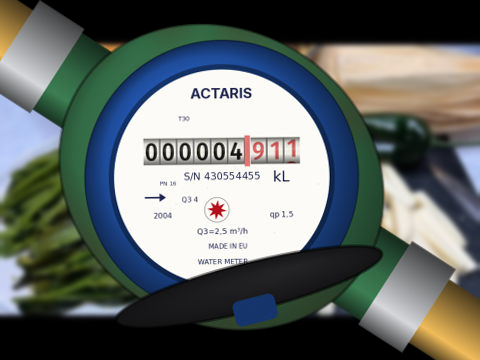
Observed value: 4.911 kL
